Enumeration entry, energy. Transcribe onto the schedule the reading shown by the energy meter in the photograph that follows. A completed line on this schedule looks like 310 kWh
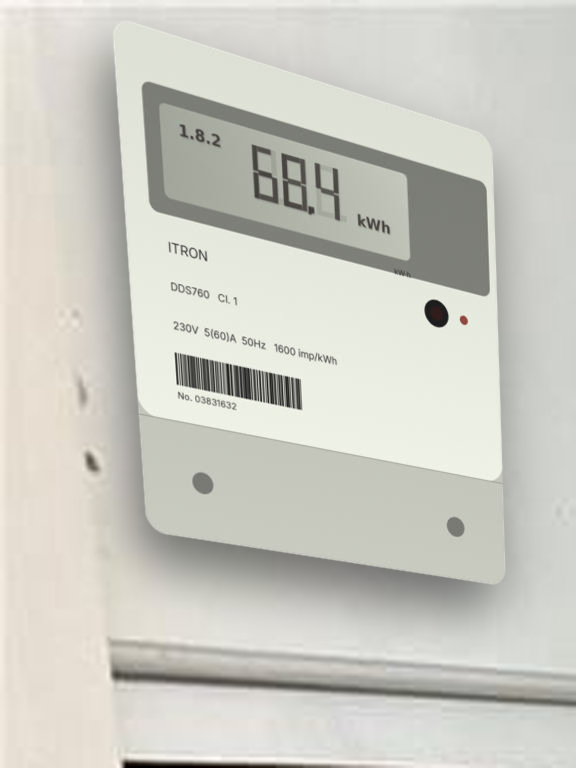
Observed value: 68.4 kWh
